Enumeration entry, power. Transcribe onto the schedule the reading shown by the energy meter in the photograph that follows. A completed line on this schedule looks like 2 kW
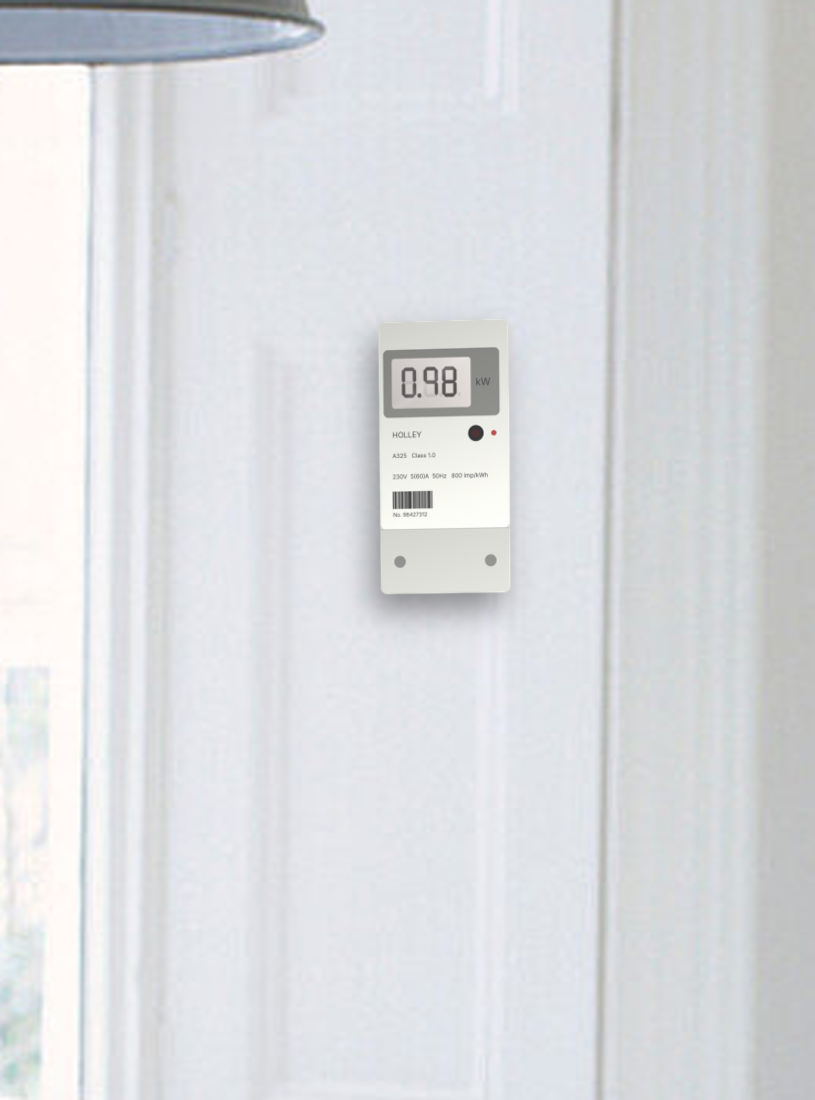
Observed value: 0.98 kW
